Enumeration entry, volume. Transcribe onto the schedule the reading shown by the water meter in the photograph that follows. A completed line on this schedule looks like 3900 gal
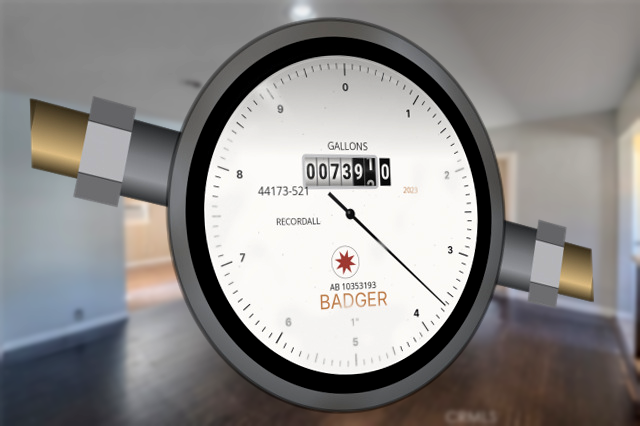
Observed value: 73913.6 gal
